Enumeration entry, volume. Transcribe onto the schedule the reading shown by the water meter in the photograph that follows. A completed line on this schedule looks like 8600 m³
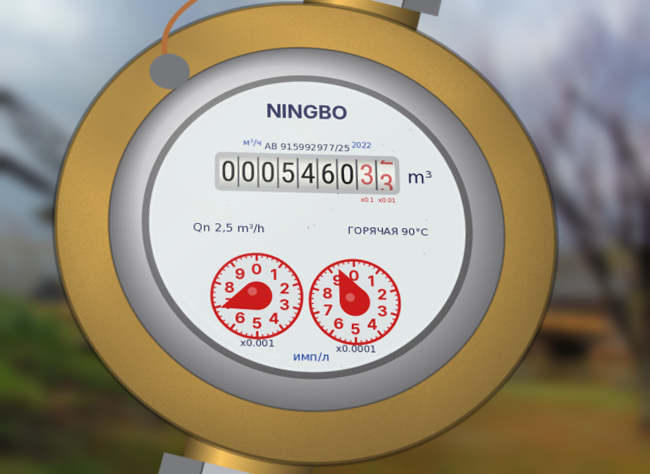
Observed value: 5460.3269 m³
